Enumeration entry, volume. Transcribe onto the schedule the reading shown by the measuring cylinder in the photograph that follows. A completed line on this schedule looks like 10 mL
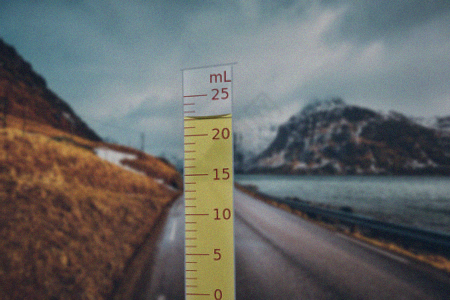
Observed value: 22 mL
